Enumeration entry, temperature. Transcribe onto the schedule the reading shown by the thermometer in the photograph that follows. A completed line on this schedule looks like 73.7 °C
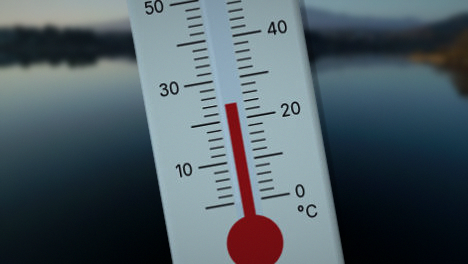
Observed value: 24 °C
